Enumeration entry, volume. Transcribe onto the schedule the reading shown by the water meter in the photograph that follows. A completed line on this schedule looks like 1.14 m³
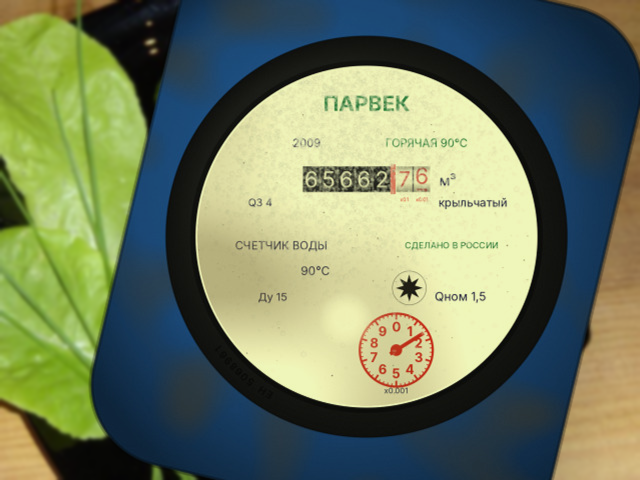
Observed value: 65662.761 m³
